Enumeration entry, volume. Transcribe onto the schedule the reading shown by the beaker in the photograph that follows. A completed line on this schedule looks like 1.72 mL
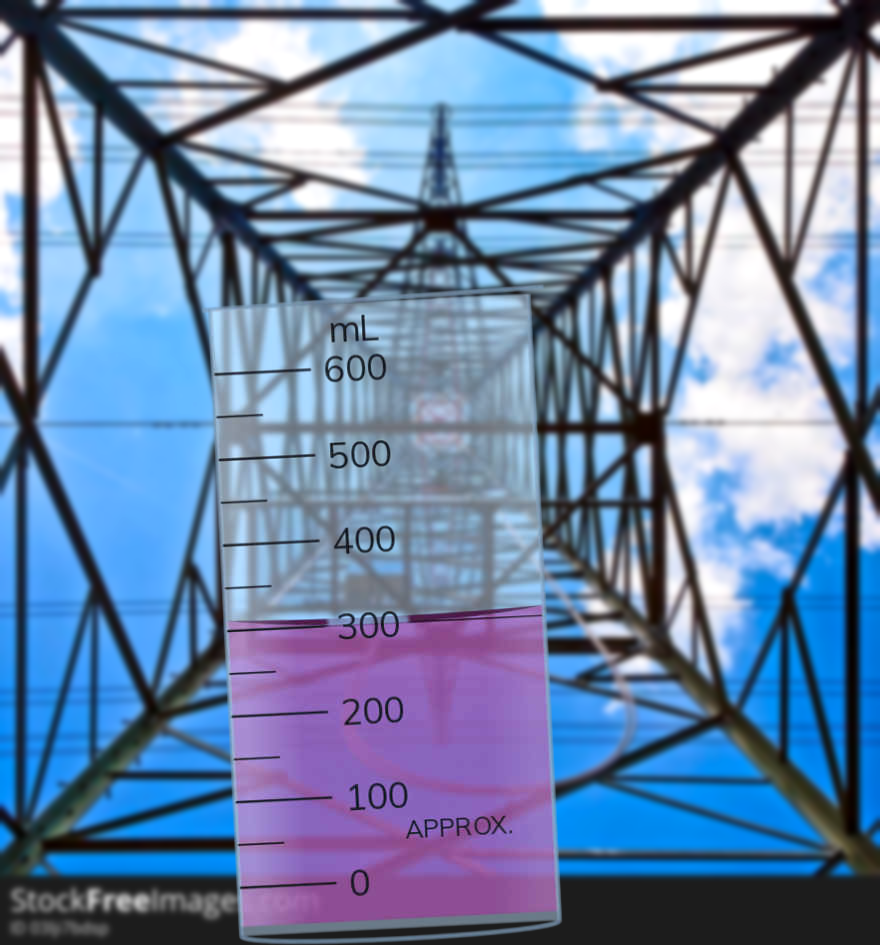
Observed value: 300 mL
